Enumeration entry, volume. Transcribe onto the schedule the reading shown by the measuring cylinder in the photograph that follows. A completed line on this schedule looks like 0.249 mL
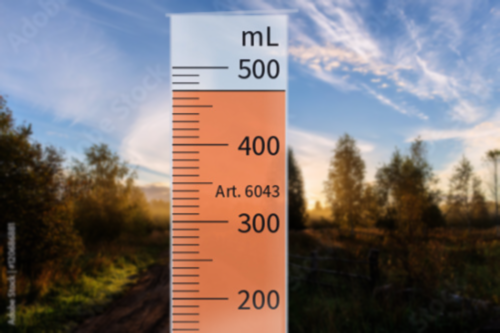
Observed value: 470 mL
